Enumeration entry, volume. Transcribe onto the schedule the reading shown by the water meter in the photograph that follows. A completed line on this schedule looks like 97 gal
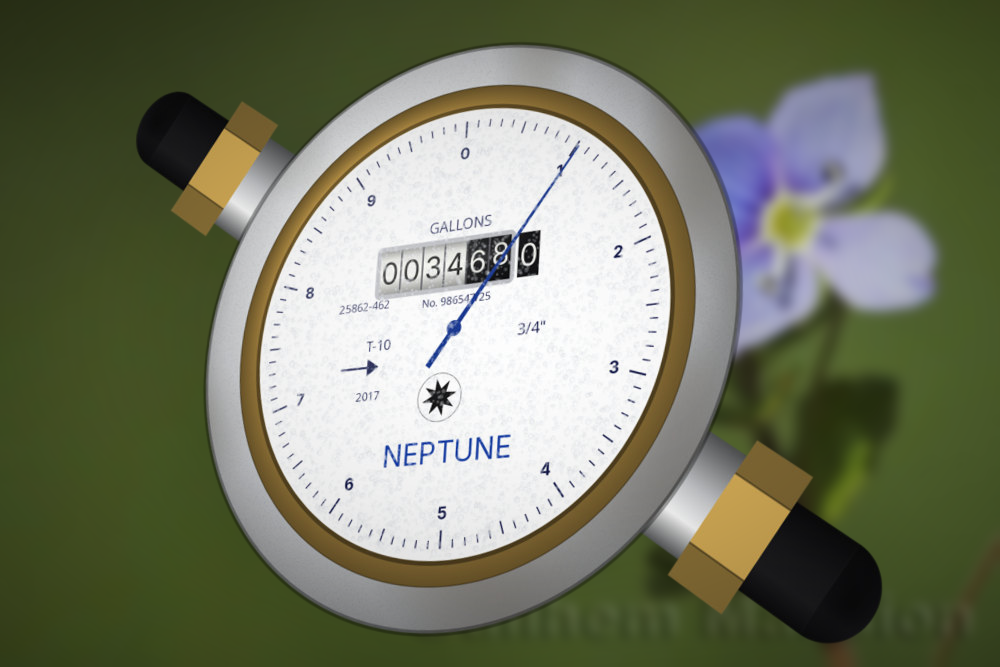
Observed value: 34681.0 gal
